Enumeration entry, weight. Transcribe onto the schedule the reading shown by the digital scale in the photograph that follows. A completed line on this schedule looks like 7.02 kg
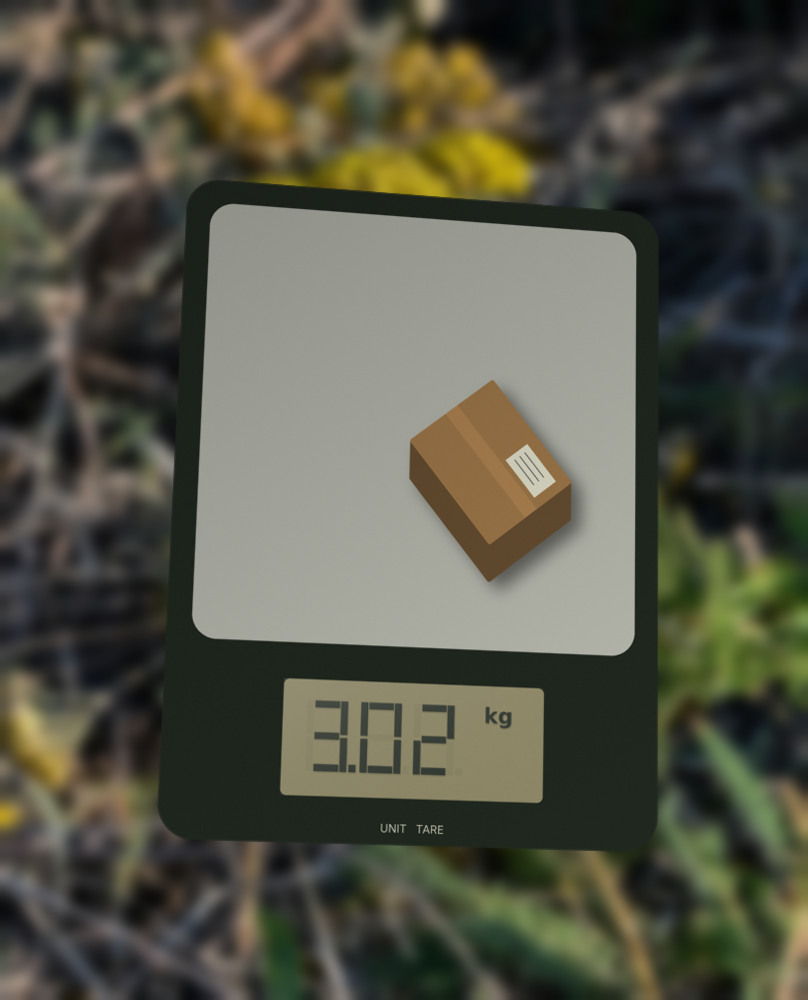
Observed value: 3.02 kg
